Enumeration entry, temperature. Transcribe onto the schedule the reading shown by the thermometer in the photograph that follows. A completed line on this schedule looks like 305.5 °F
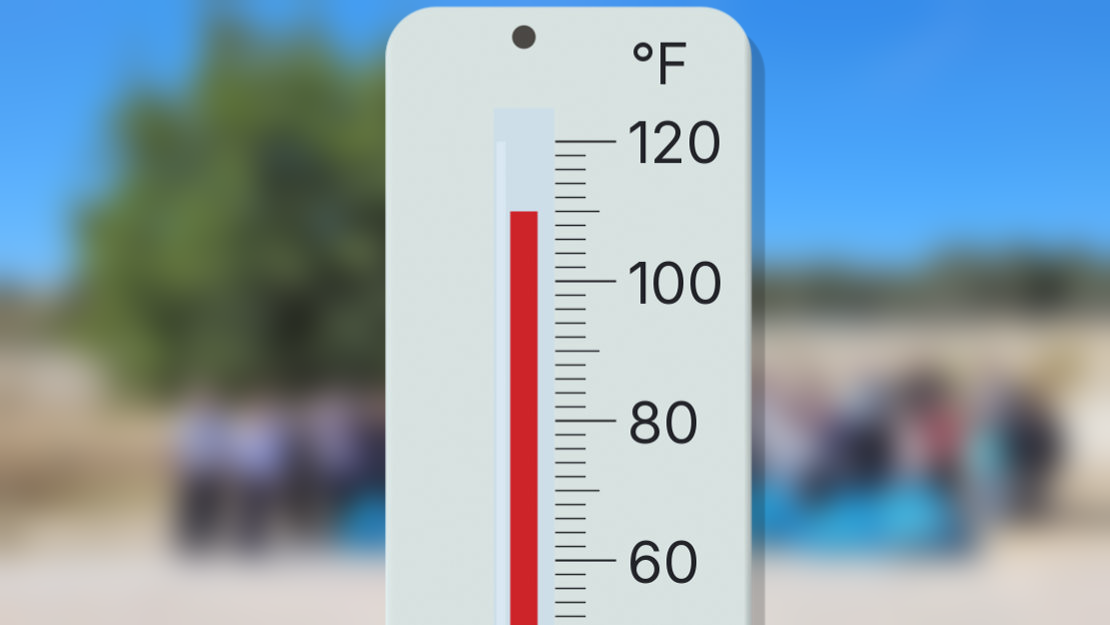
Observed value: 110 °F
